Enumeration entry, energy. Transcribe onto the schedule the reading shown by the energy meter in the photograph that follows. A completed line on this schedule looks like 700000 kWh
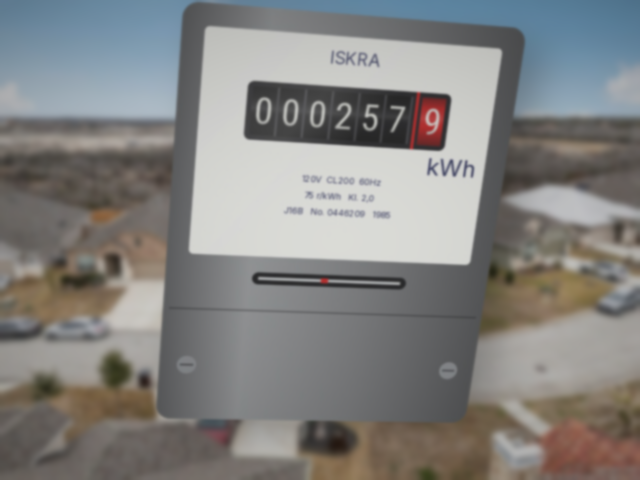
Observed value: 257.9 kWh
